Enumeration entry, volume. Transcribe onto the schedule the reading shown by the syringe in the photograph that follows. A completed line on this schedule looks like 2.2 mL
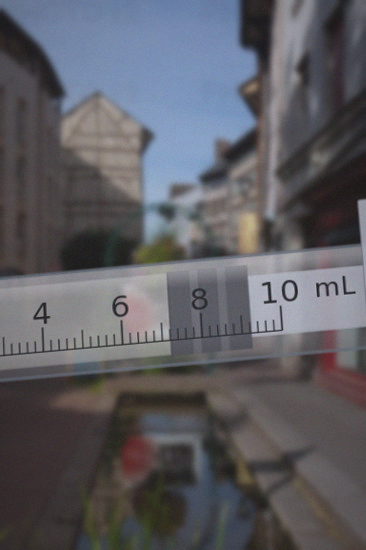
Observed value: 7.2 mL
